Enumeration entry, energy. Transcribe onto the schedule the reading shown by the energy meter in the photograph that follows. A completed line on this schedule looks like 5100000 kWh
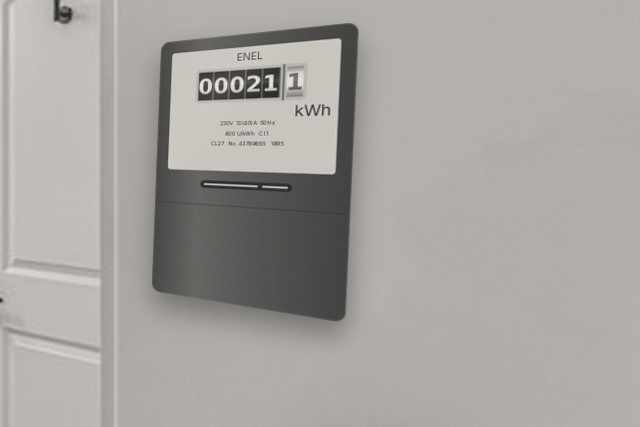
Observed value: 21.1 kWh
